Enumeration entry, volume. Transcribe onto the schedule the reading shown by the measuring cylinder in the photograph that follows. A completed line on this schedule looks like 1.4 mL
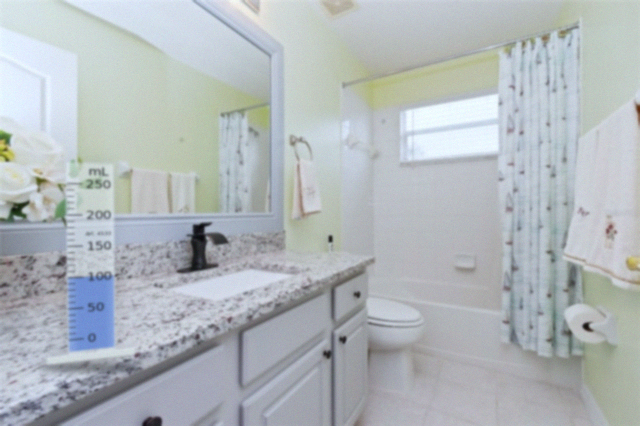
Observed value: 100 mL
